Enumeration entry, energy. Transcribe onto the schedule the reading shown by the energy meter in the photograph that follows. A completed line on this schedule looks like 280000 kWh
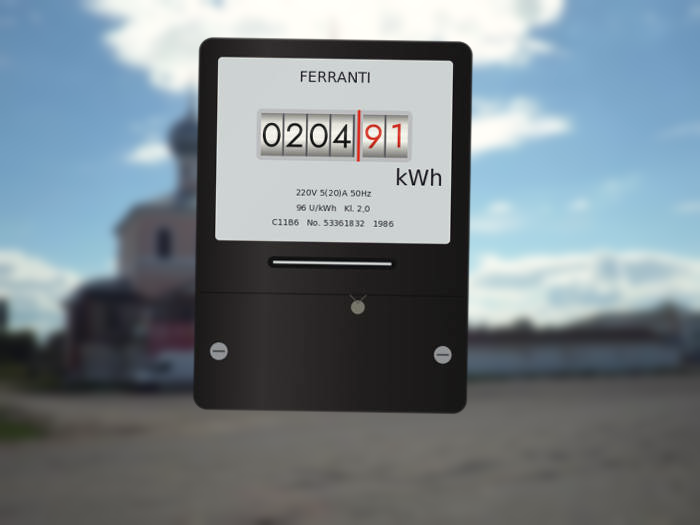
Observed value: 204.91 kWh
